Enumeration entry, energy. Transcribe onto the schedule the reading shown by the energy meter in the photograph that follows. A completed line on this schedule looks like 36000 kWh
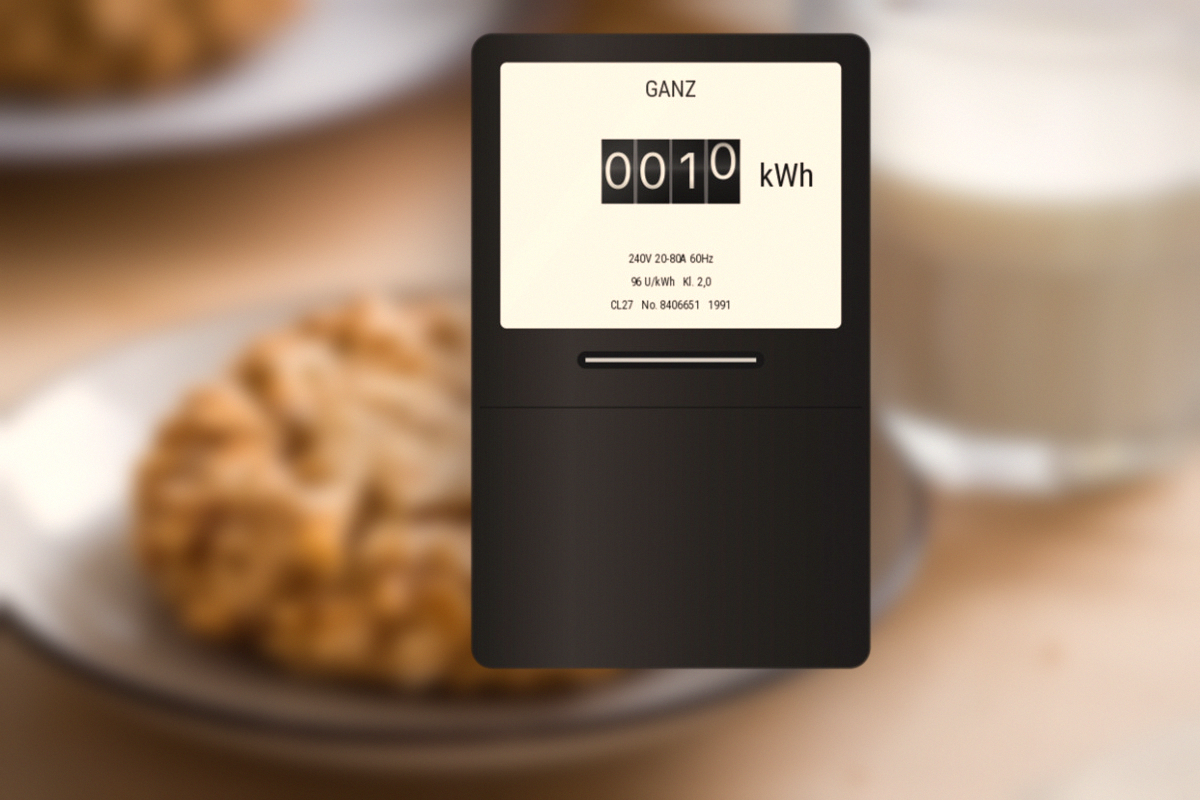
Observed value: 10 kWh
